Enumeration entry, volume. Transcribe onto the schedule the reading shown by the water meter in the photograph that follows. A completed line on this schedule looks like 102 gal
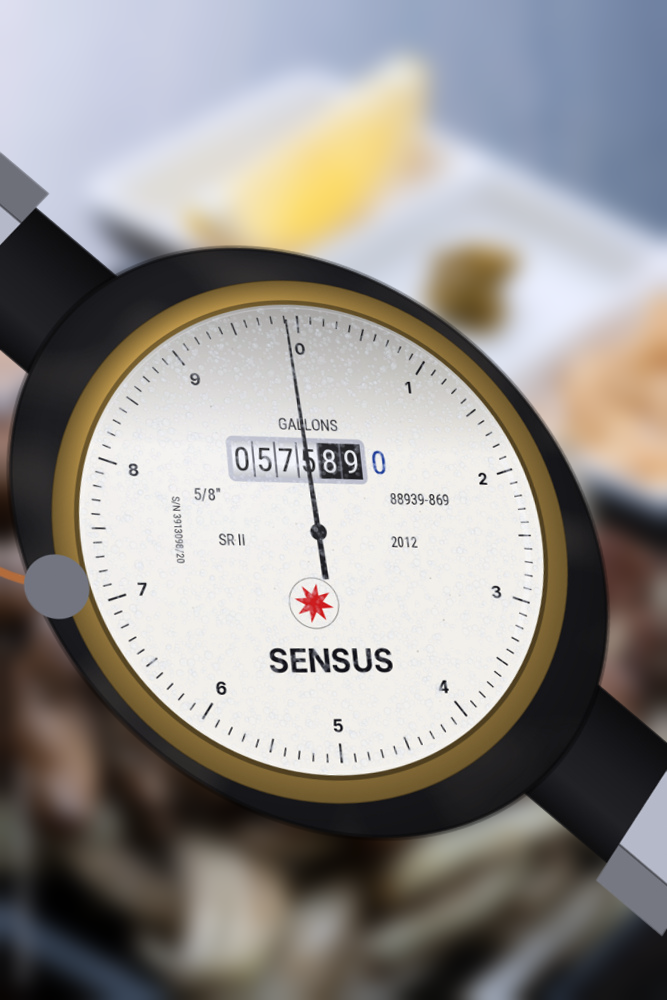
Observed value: 575889.9 gal
